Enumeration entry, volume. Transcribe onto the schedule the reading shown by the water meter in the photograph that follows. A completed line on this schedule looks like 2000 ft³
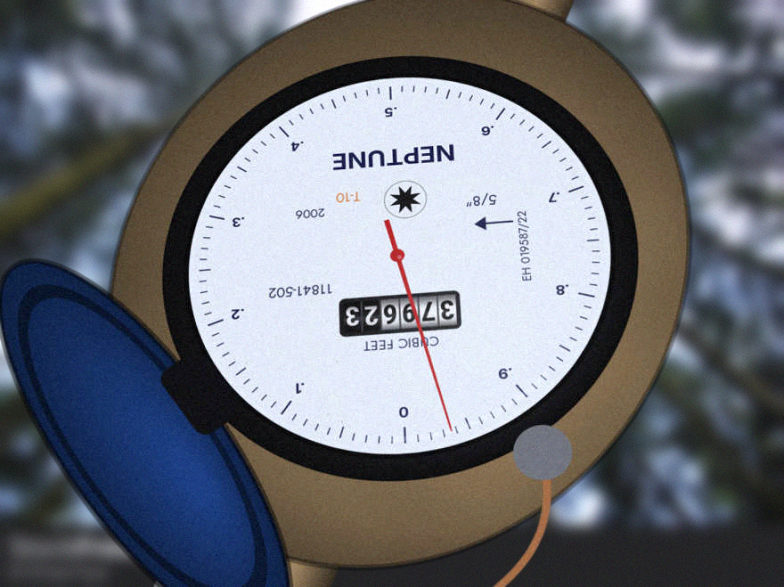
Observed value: 379622.96 ft³
